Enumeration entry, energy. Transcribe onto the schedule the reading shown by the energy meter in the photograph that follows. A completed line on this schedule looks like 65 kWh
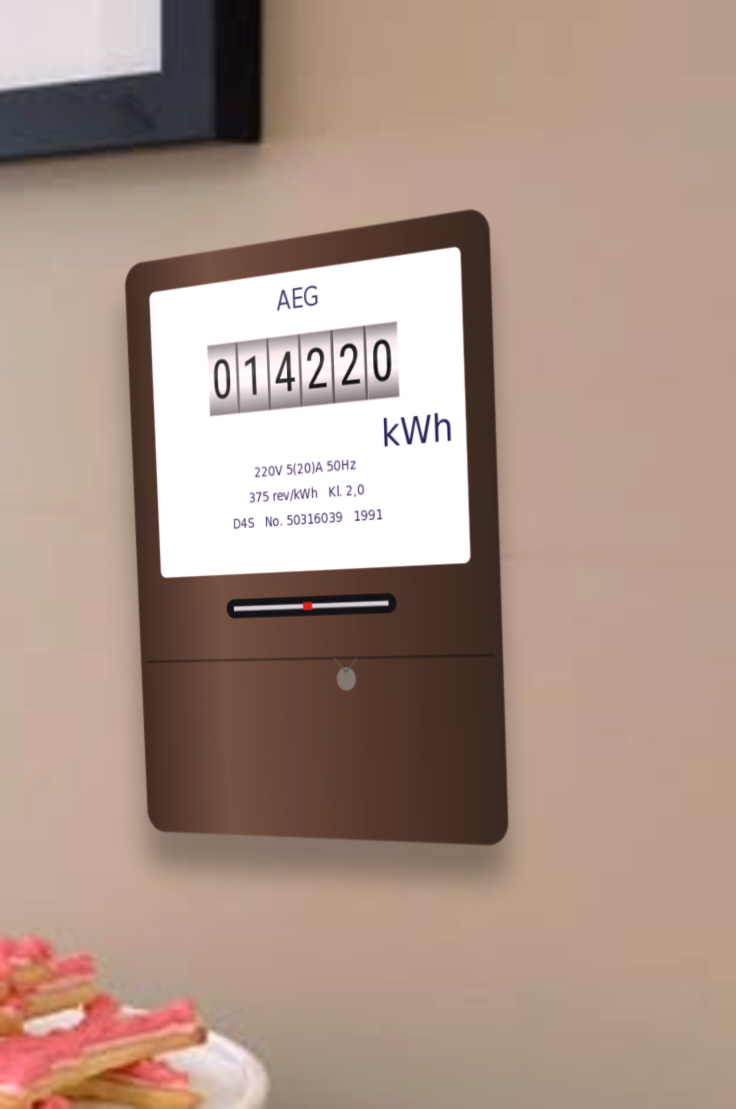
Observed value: 14220 kWh
